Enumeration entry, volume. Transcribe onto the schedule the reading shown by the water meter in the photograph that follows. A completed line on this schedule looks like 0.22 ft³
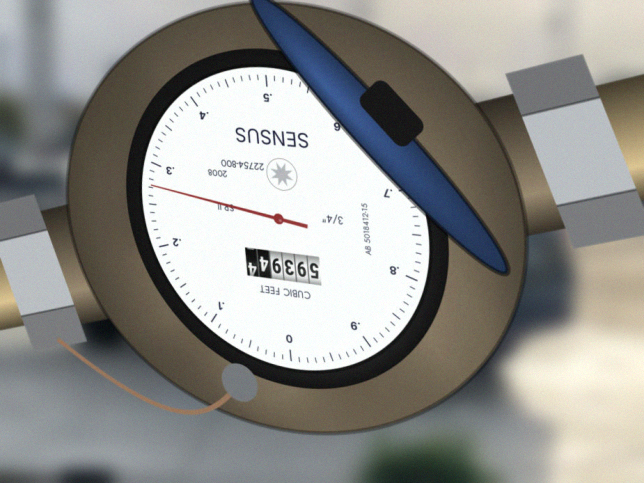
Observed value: 593944.27 ft³
